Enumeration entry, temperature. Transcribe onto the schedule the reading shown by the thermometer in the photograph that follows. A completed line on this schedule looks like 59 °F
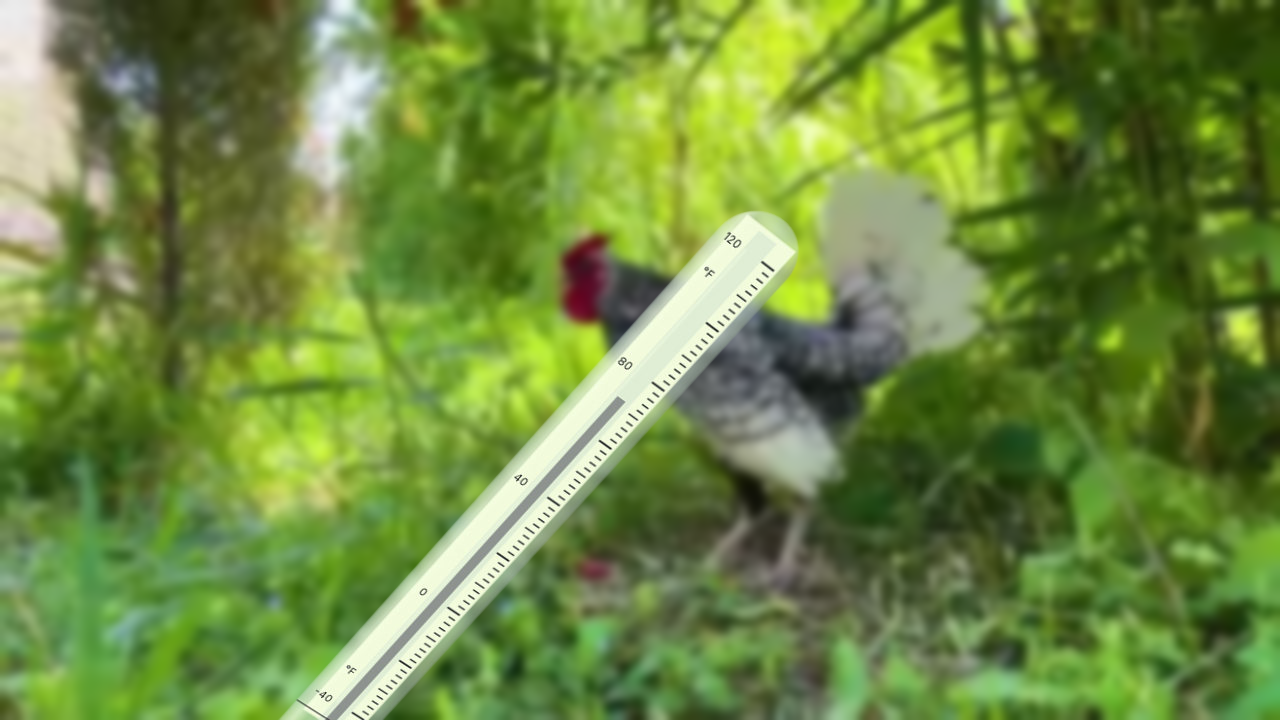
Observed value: 72 °F
